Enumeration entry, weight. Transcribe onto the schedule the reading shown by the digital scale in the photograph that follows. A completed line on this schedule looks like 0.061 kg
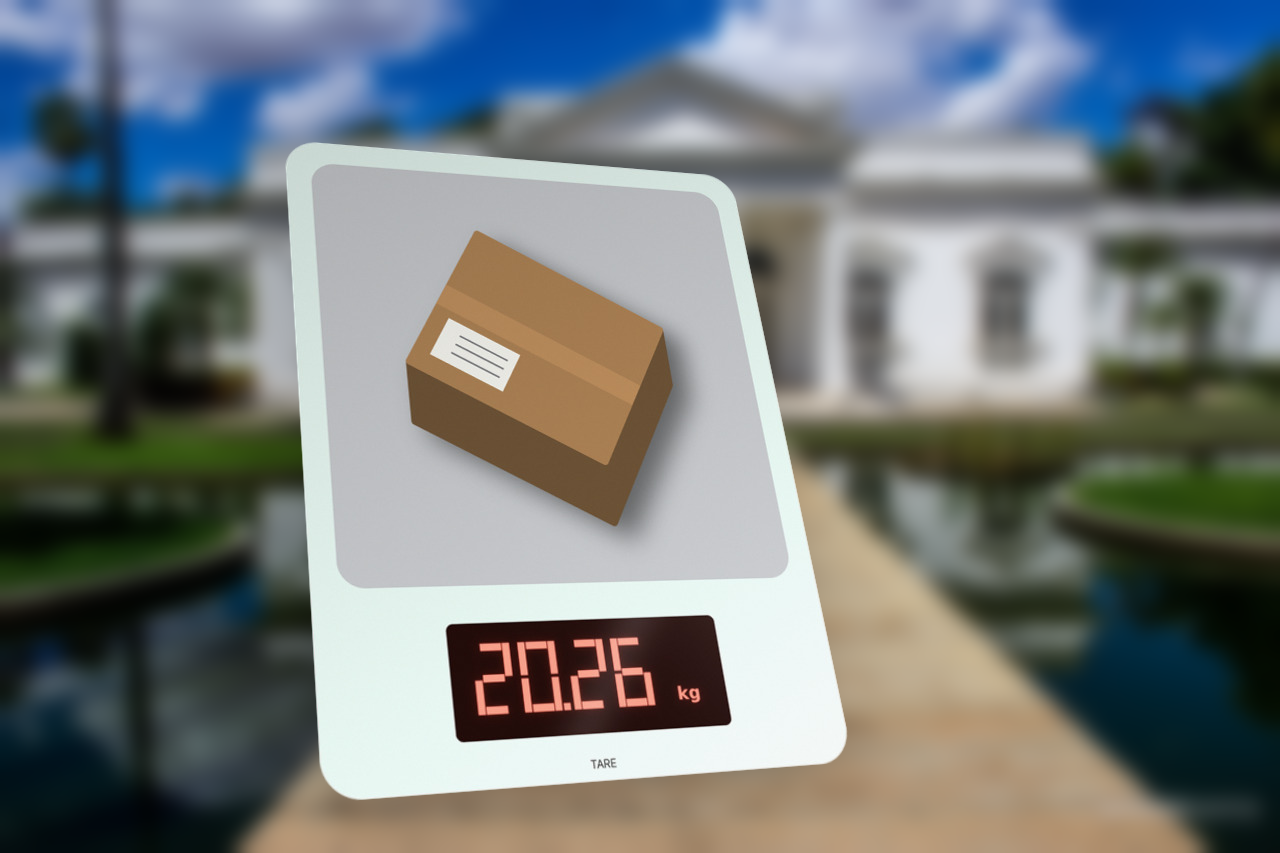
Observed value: 20.26 kg
